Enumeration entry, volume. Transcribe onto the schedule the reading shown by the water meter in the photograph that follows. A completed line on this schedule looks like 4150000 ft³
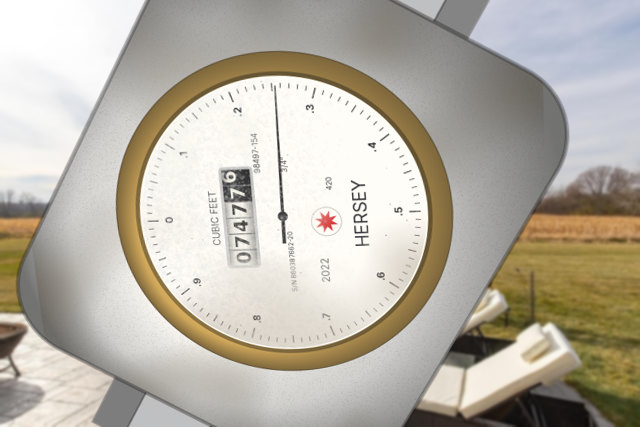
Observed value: 74776.25 ft³
